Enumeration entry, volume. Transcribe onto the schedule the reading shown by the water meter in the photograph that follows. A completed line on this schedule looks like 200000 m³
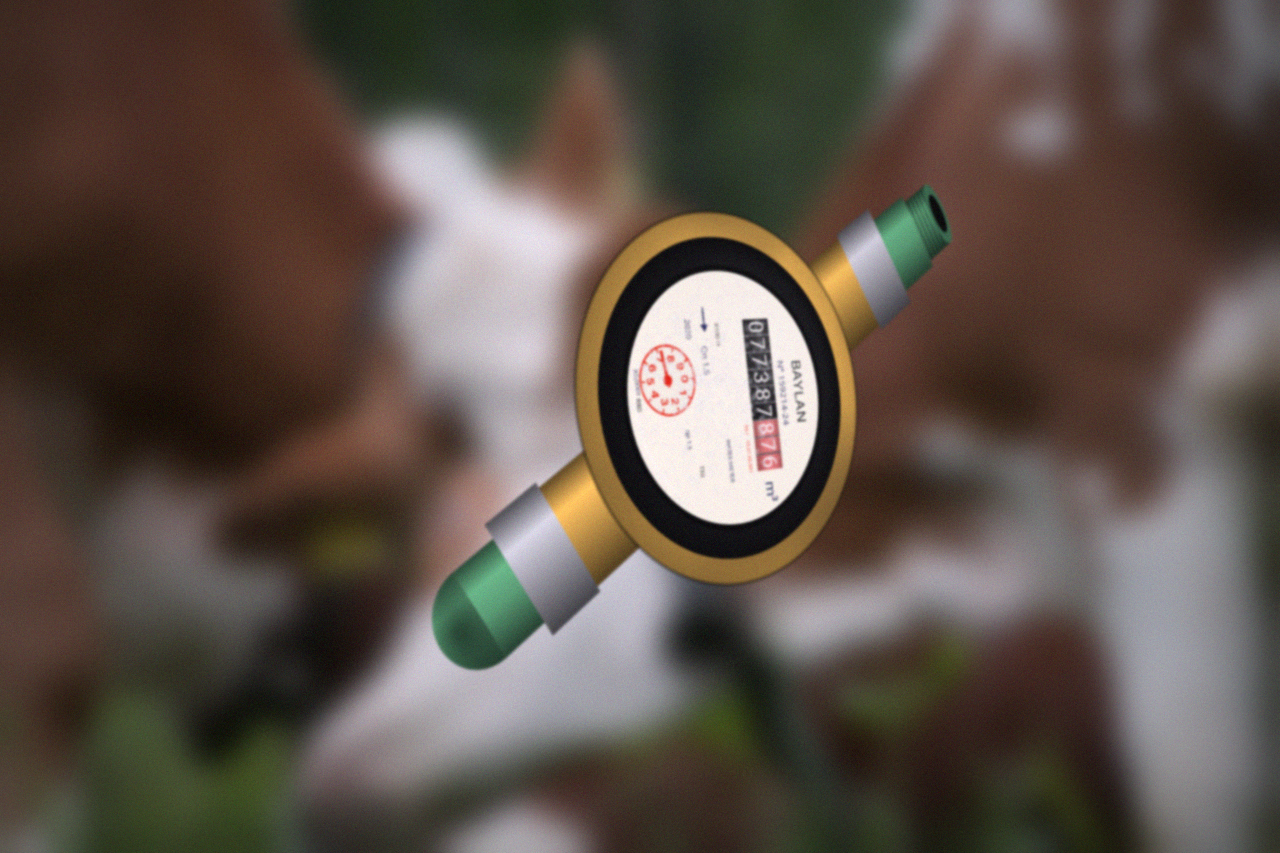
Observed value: 77387.8767 m³
